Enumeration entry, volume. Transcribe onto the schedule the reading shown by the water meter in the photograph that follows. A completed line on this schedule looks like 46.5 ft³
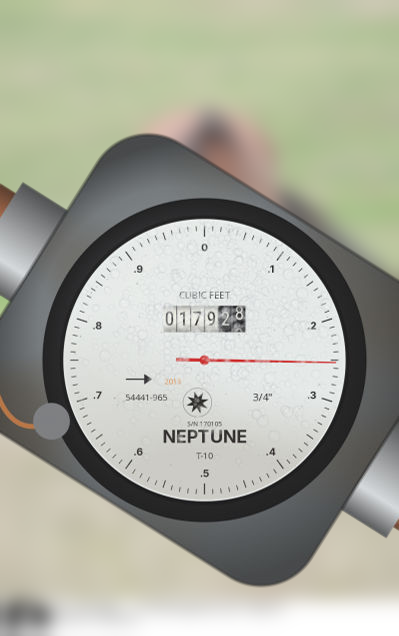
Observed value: 17928.25 ft³
